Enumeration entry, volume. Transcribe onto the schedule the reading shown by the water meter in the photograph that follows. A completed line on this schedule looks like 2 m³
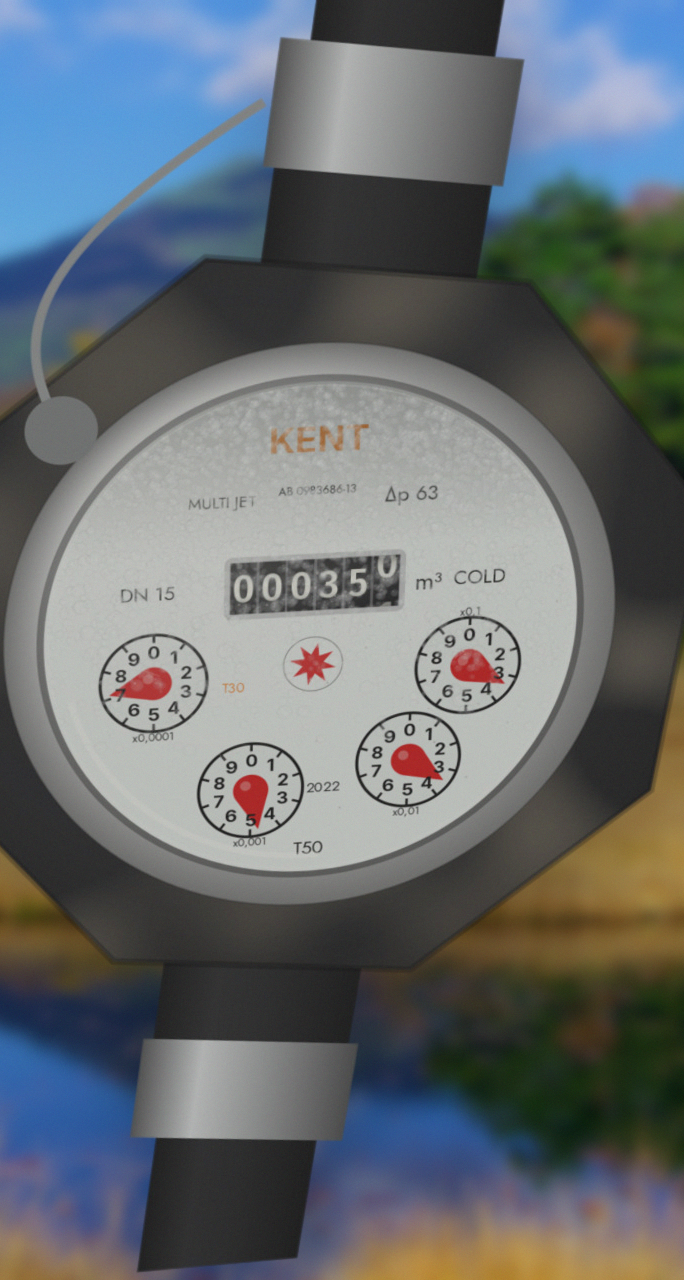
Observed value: 350.3347 m³
